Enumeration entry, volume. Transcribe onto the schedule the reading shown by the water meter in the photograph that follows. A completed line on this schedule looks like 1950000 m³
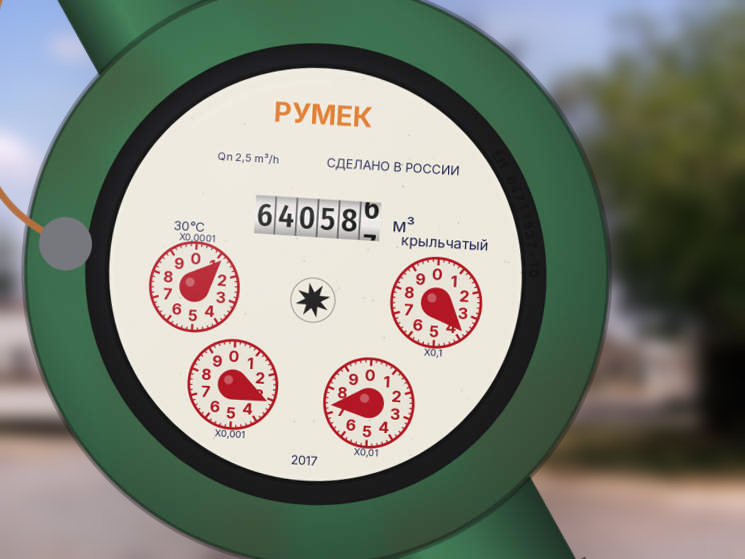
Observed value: 640586.3731 m³
